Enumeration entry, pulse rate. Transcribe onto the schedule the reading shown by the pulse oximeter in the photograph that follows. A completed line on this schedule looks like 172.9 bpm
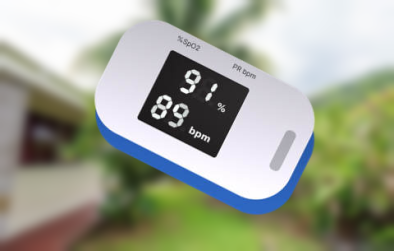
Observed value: 89 bpm
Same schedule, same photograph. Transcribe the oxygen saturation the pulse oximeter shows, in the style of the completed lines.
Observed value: 91 %
